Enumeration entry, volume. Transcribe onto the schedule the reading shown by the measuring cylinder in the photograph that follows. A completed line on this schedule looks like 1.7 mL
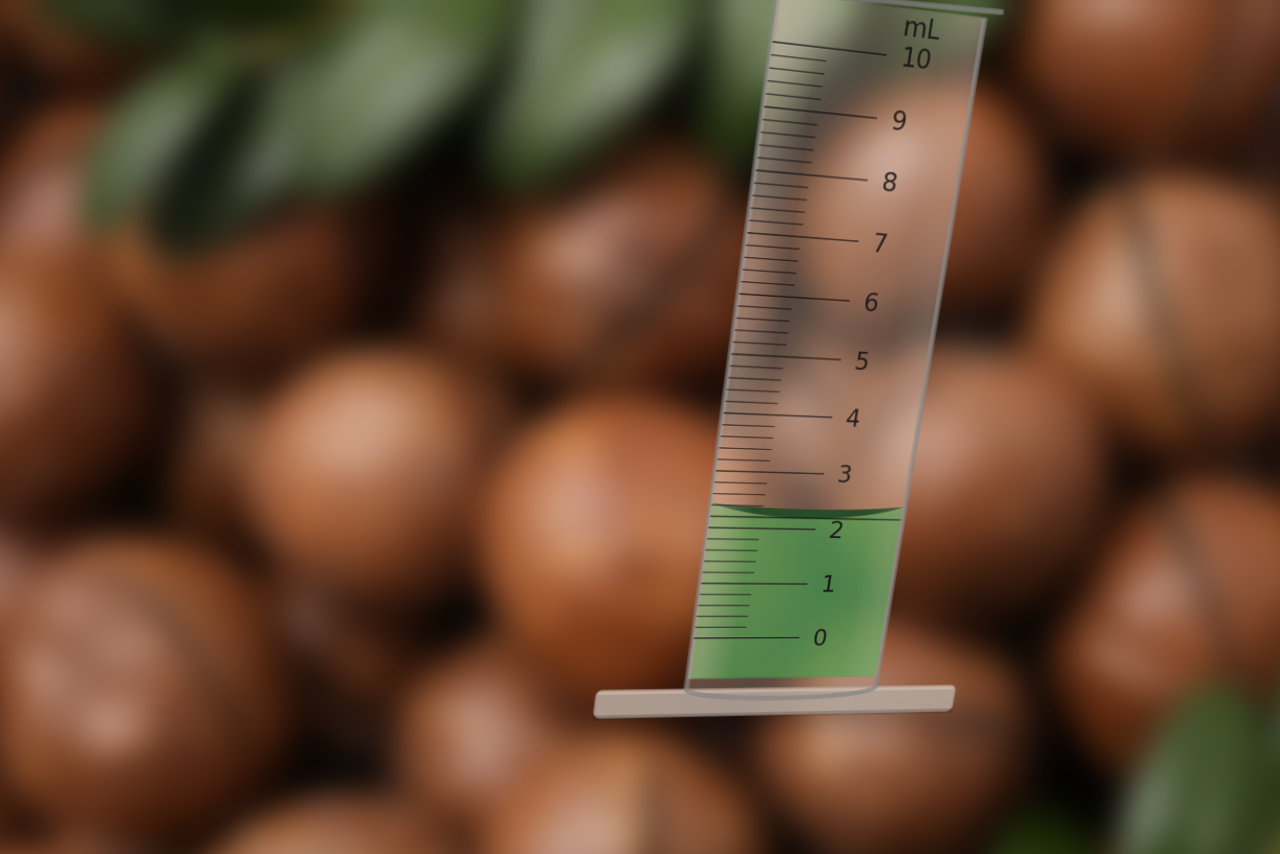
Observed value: 2.2 mL
